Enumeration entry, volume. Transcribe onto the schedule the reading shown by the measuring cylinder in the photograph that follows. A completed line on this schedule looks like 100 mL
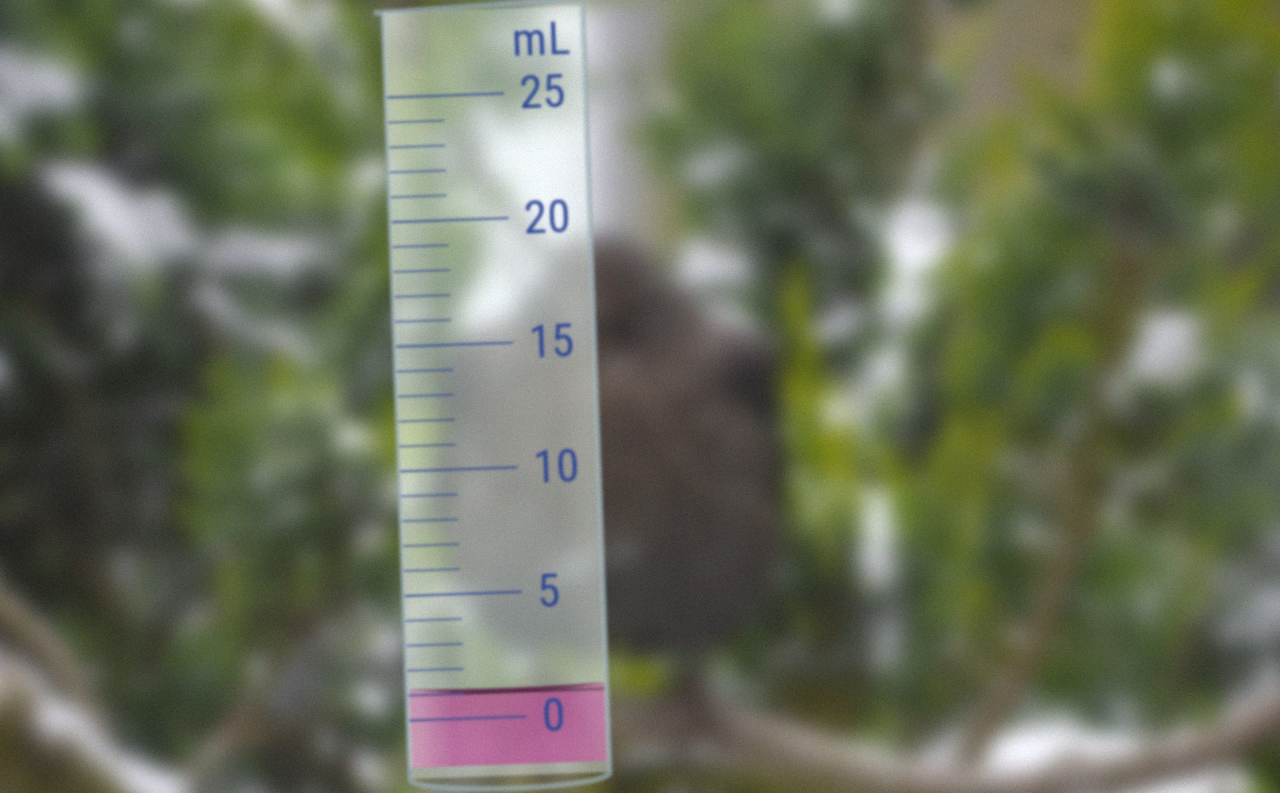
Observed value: 1 mL
